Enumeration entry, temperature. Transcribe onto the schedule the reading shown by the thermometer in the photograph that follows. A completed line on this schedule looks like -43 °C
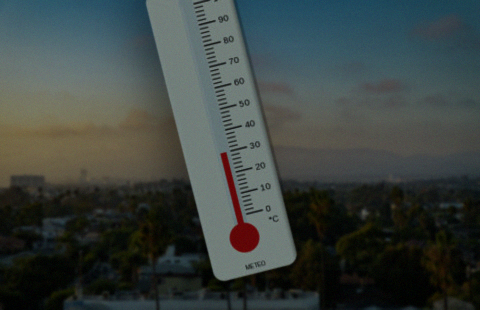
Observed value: 30 °C
